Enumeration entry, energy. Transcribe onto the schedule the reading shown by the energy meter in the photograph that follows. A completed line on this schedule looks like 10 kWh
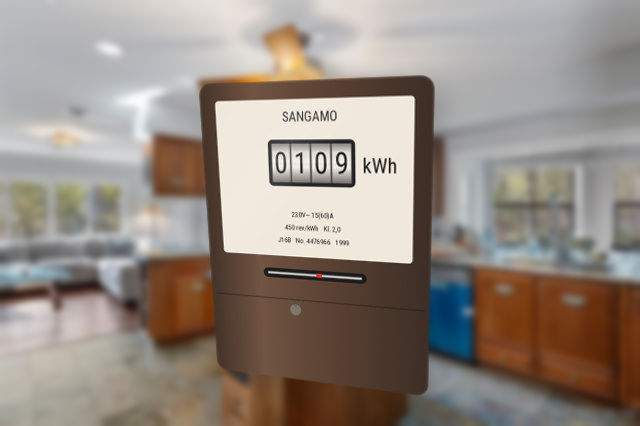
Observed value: 109 kWh
